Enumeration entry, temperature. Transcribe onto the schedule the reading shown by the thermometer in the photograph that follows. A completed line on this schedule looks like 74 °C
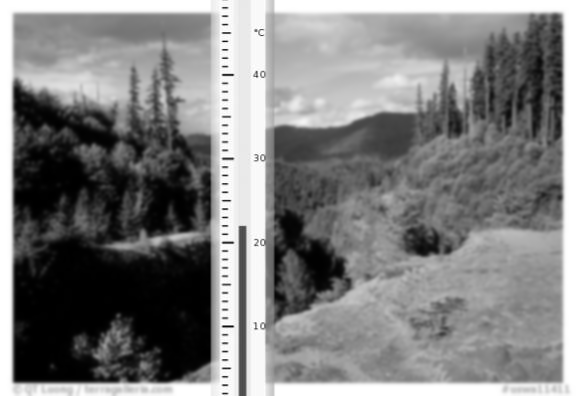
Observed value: 22 °C
